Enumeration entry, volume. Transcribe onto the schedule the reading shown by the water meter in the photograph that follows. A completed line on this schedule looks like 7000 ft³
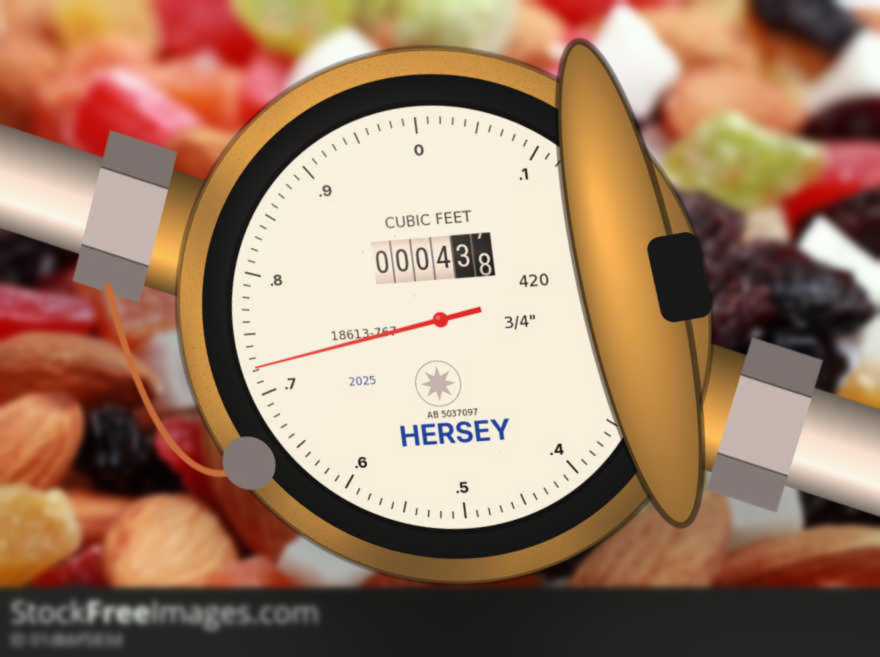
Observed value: 437.72 ft³
